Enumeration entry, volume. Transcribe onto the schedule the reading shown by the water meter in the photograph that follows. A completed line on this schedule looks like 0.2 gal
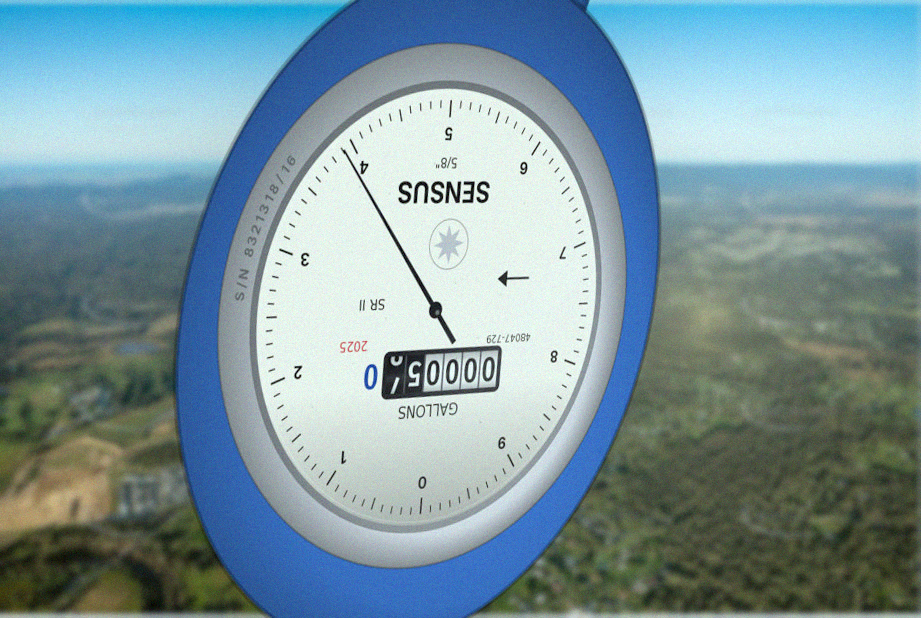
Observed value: 573.9 gal
